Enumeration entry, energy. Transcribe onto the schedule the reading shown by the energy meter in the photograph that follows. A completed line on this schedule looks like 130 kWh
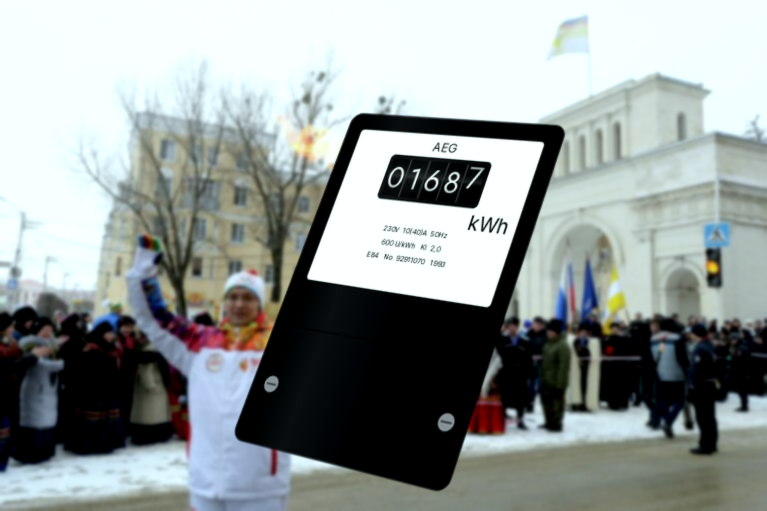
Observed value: 1687 kWh
